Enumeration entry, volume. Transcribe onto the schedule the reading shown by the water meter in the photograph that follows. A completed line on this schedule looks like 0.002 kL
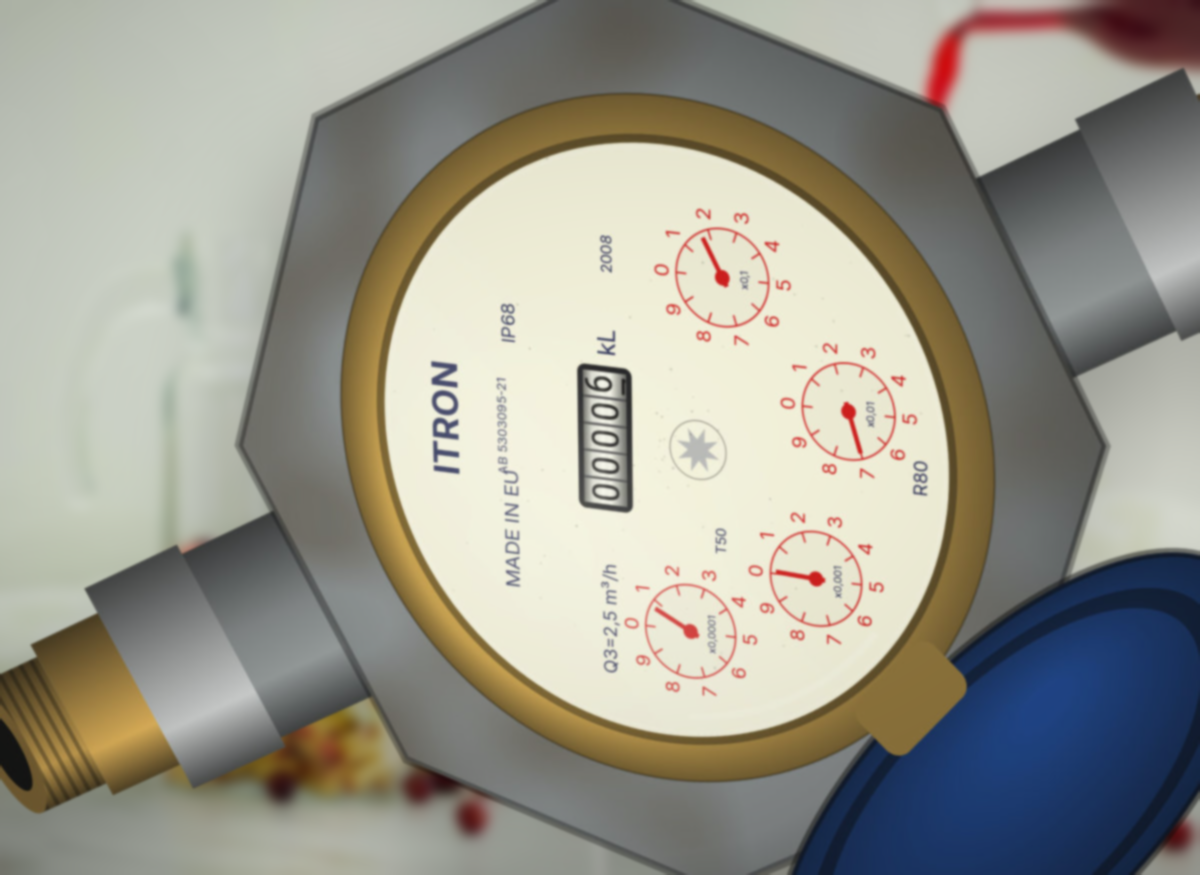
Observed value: 6.1700 kL
